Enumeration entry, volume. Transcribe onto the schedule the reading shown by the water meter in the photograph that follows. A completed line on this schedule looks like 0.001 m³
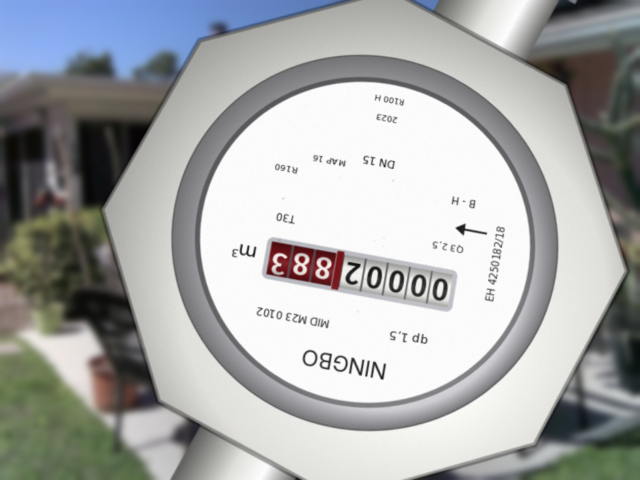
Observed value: 2.883 m³
